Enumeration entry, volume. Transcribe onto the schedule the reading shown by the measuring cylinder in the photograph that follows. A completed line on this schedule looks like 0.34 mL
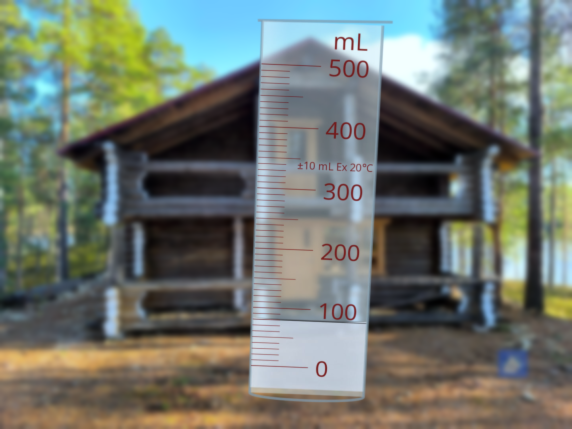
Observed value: 80 mL
